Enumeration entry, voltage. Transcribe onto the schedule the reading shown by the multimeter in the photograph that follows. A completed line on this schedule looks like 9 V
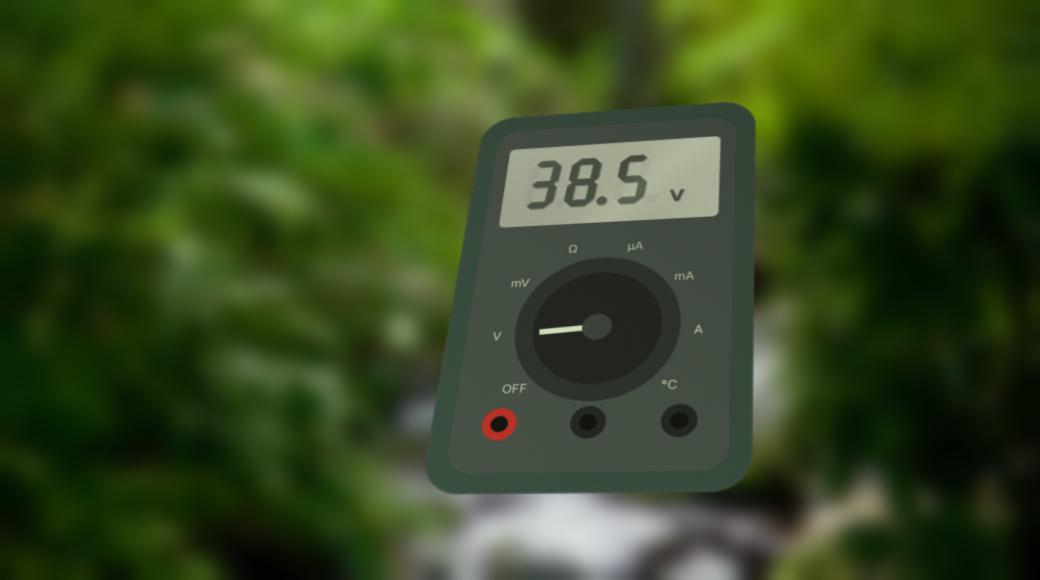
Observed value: 38.5 V
